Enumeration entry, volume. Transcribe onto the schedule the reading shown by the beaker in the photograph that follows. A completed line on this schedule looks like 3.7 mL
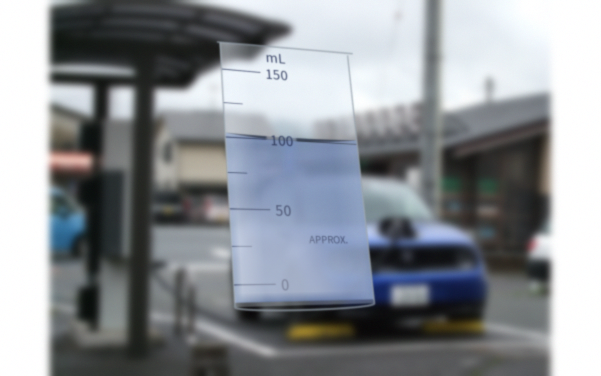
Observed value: 100 mL
